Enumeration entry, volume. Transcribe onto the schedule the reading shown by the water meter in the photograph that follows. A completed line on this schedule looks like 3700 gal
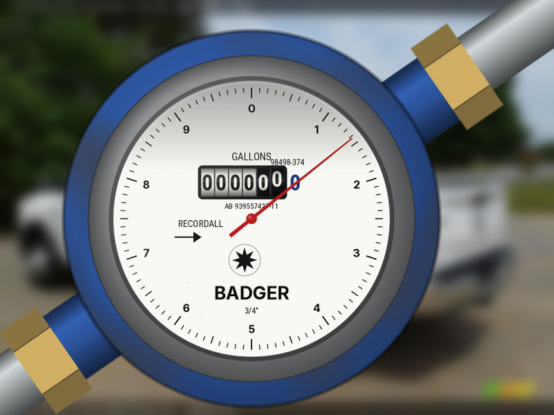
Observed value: 1.4 gal
